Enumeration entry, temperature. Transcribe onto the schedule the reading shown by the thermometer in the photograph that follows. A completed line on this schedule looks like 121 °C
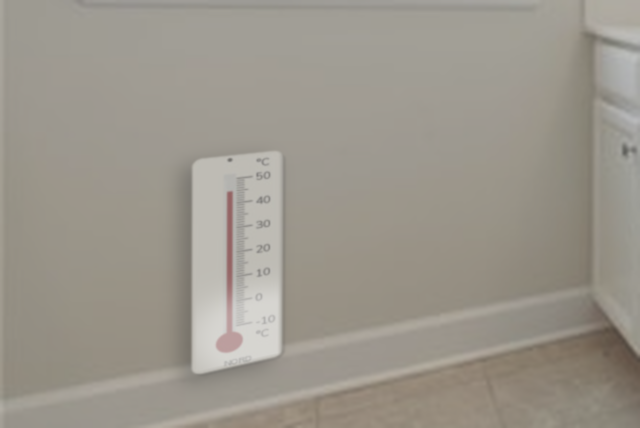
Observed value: 45 °C
